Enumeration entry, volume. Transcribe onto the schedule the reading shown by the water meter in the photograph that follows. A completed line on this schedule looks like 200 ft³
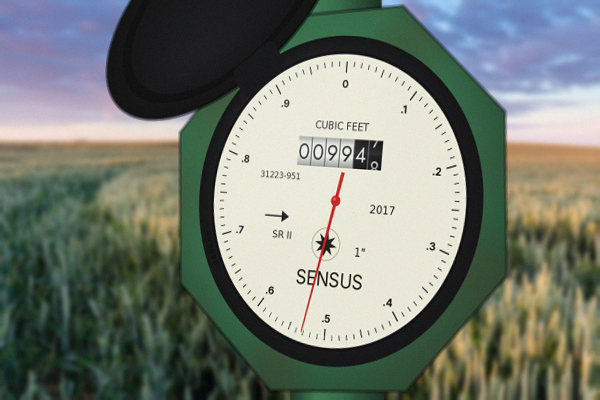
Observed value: 9947.53 ft³
